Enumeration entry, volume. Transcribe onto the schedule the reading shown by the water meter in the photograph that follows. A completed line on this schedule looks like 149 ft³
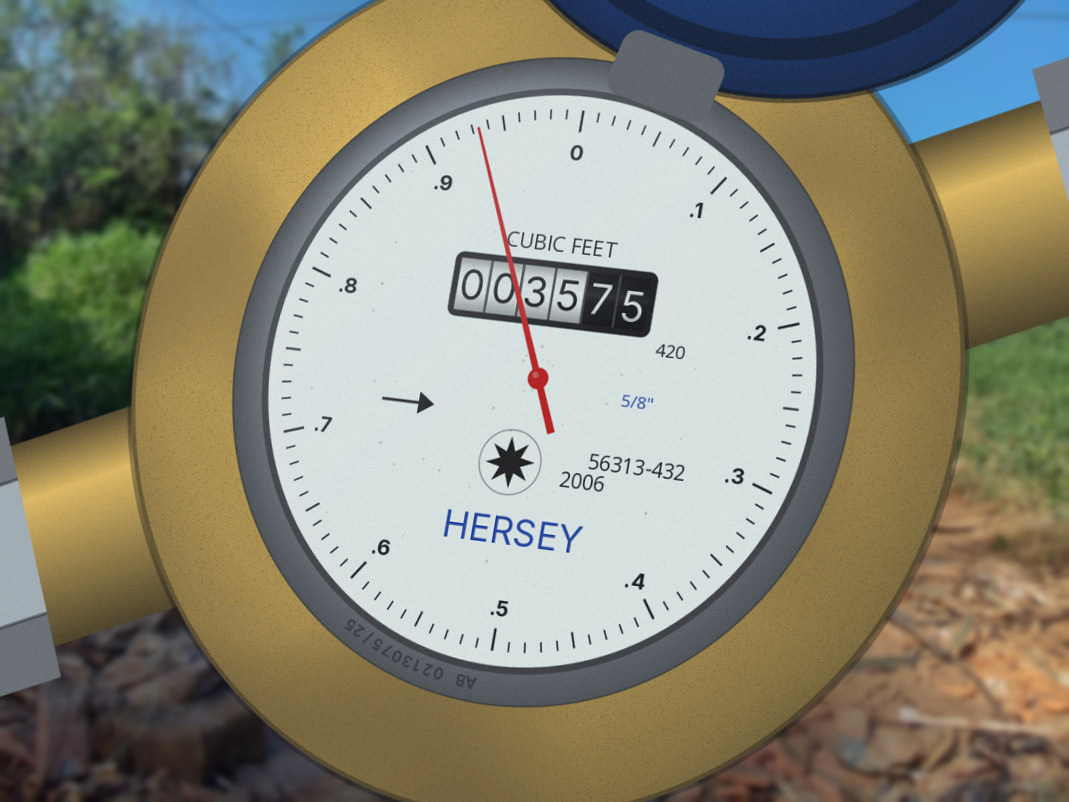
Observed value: 3574.93 ft³
